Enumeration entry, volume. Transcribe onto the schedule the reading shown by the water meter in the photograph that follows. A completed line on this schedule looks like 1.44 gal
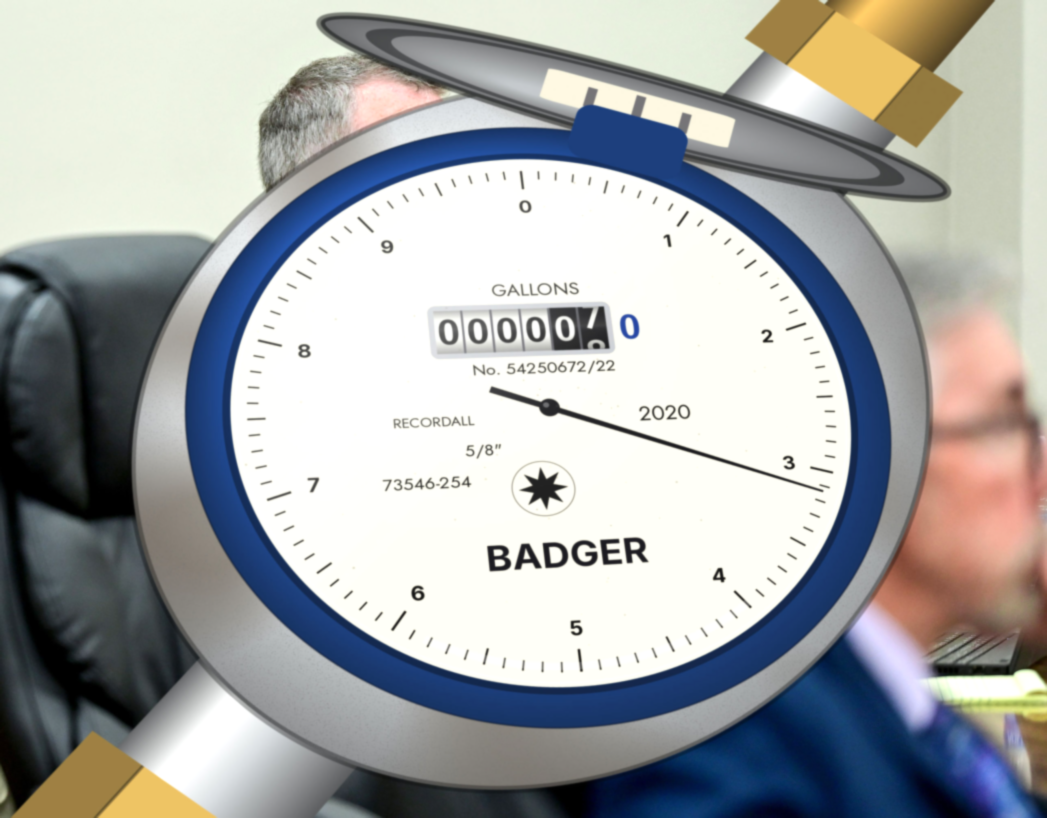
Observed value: 73.1 gal
